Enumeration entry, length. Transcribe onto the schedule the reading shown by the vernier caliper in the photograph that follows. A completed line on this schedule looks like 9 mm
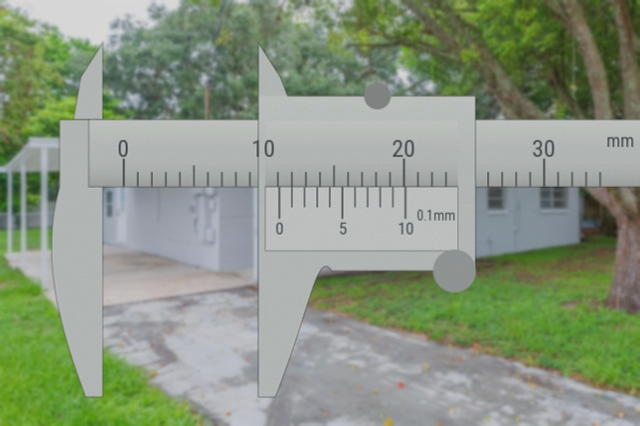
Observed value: 11.1 mm
